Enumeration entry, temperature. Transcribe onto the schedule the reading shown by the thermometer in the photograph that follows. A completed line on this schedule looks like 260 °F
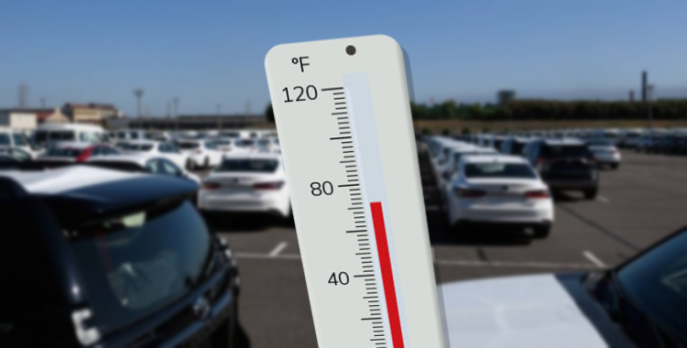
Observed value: 72 °F
